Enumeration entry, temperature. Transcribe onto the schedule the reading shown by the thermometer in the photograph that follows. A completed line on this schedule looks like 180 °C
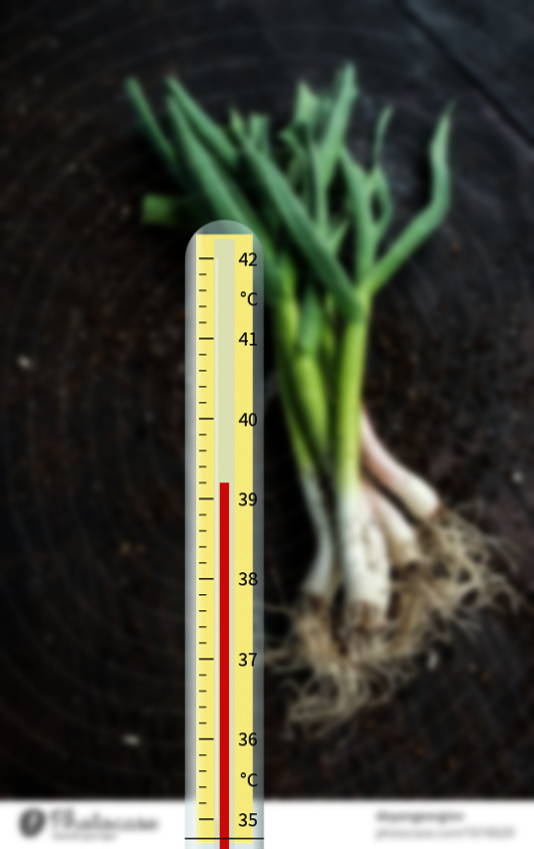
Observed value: 39.2 °C
